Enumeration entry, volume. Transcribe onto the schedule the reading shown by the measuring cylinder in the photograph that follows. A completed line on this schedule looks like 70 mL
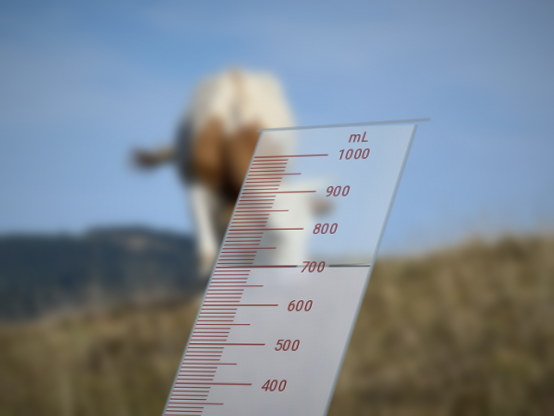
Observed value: 700 mL
